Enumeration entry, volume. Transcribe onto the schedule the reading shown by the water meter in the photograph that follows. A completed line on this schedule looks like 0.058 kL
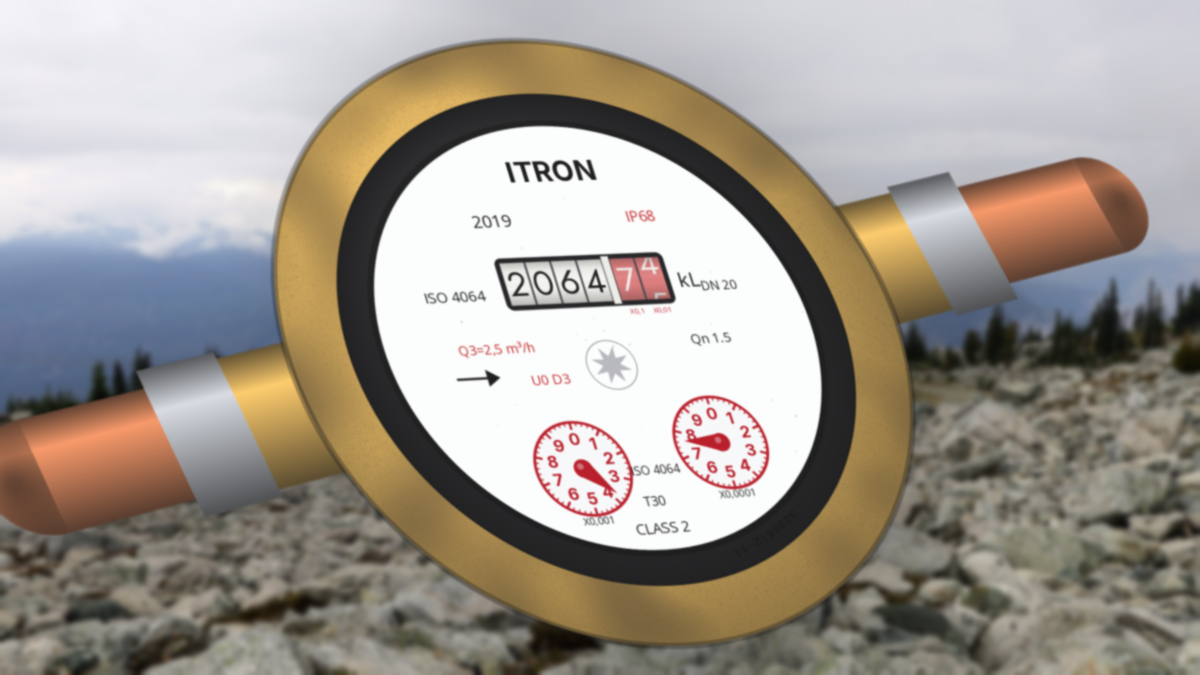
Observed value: 2064.7437 kL
